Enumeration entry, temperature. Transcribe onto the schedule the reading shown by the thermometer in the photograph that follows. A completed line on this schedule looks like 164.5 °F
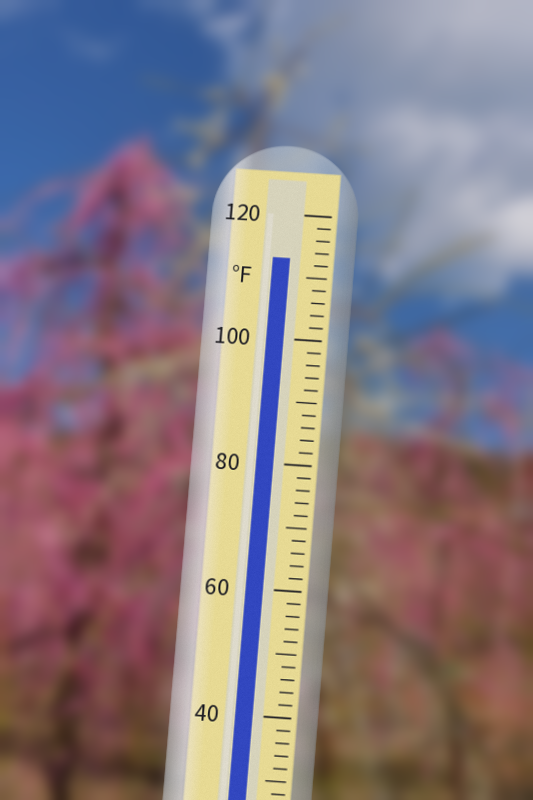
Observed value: 113 °F
